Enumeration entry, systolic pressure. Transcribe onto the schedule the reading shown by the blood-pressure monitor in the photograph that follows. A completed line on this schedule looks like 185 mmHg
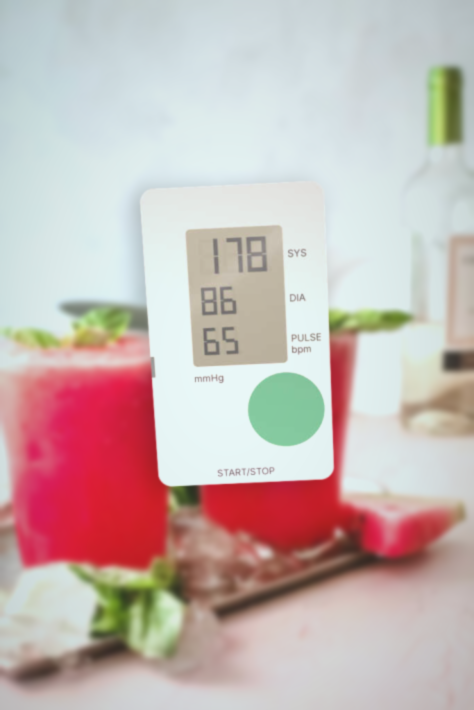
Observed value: 178 mmHg
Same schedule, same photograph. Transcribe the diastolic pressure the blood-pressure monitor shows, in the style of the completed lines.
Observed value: 86 mmHg
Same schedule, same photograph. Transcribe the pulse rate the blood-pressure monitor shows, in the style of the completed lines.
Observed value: 65 bpm
